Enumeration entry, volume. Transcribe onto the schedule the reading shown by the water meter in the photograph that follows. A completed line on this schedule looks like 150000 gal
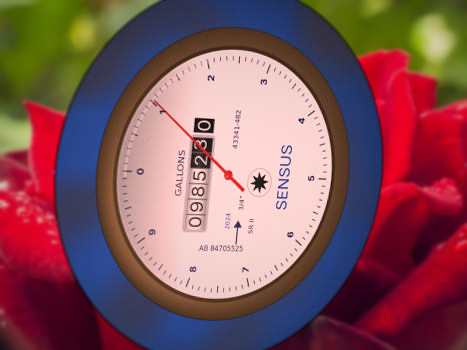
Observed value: 985231.0 gal
